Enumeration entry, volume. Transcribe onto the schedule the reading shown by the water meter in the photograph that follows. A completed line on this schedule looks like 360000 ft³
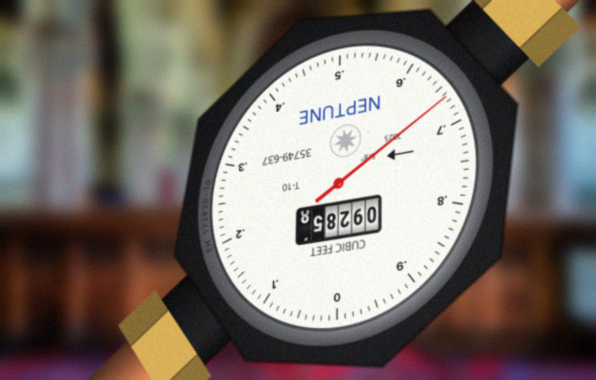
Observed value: 92857.66 ft³
